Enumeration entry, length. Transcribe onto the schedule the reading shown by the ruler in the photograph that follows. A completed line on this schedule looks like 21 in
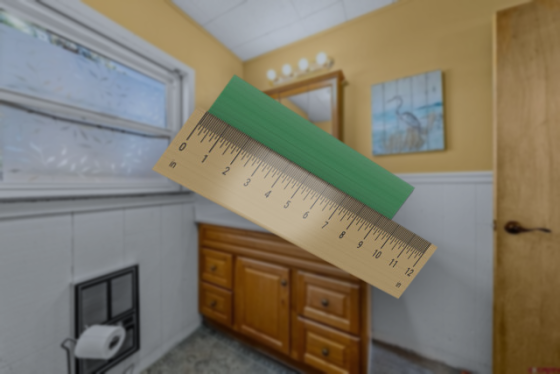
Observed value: 9.5 in
